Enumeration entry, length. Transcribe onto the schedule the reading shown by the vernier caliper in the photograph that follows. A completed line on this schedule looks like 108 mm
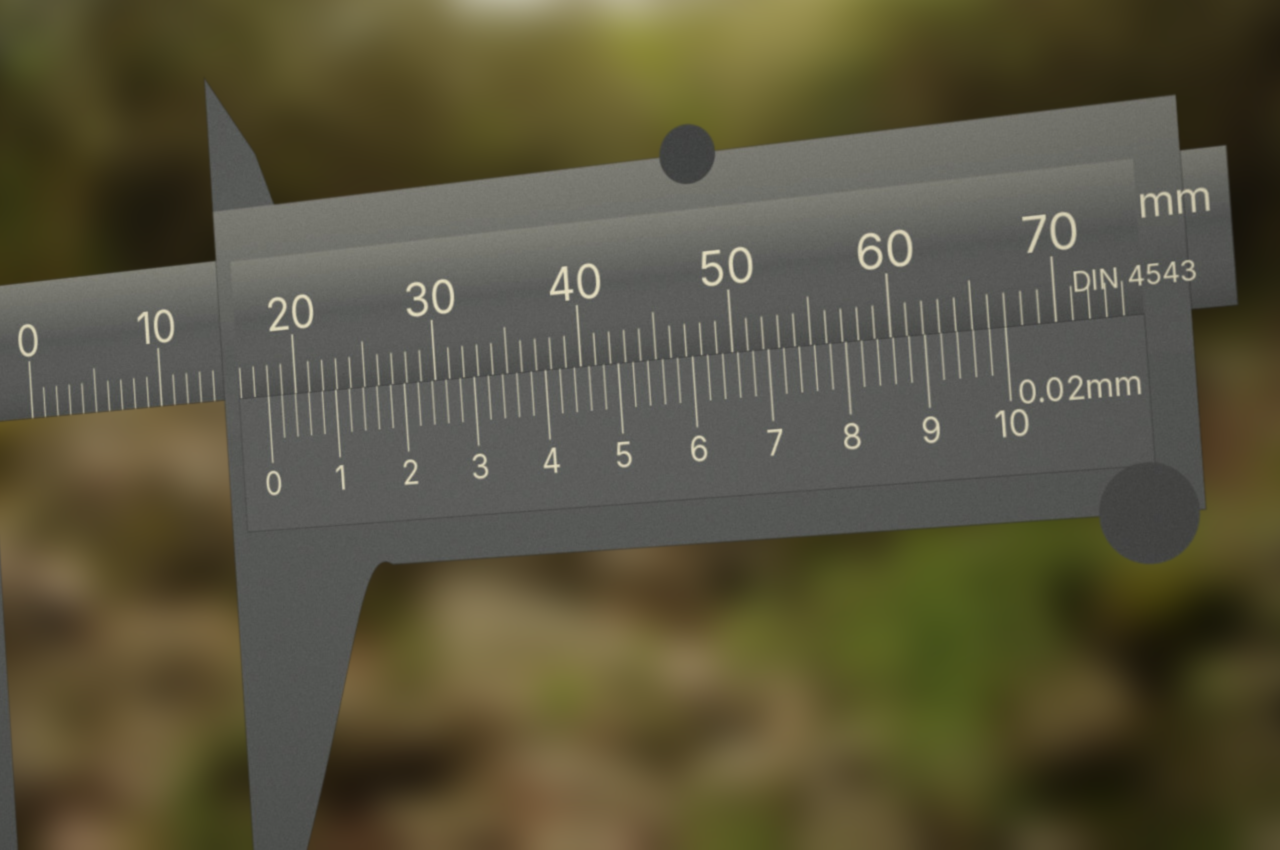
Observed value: 18.0 mm
